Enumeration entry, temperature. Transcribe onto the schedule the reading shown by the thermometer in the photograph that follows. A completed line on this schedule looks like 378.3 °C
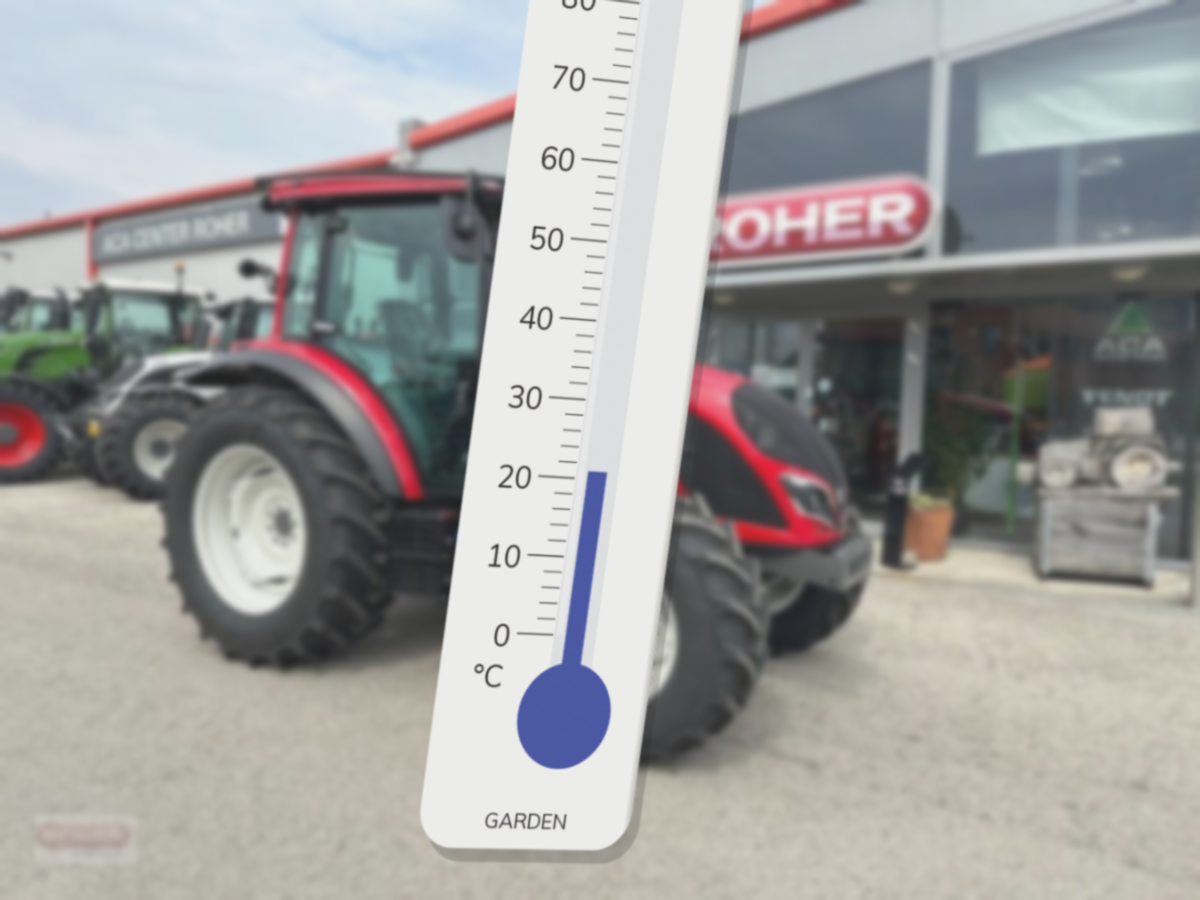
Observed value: 21 °C
